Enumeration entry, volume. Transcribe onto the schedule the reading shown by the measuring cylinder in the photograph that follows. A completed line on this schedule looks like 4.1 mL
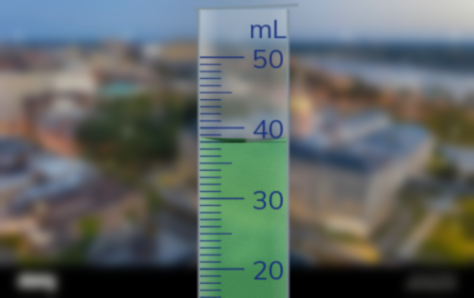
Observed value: 38 mL
